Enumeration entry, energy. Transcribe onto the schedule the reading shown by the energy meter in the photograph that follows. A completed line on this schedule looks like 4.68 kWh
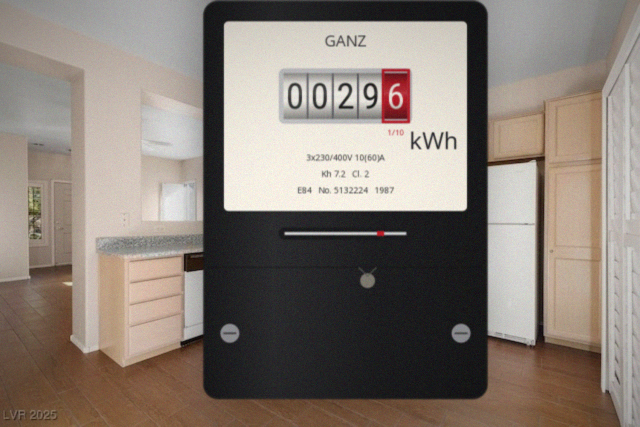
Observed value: 29.6 kWh
